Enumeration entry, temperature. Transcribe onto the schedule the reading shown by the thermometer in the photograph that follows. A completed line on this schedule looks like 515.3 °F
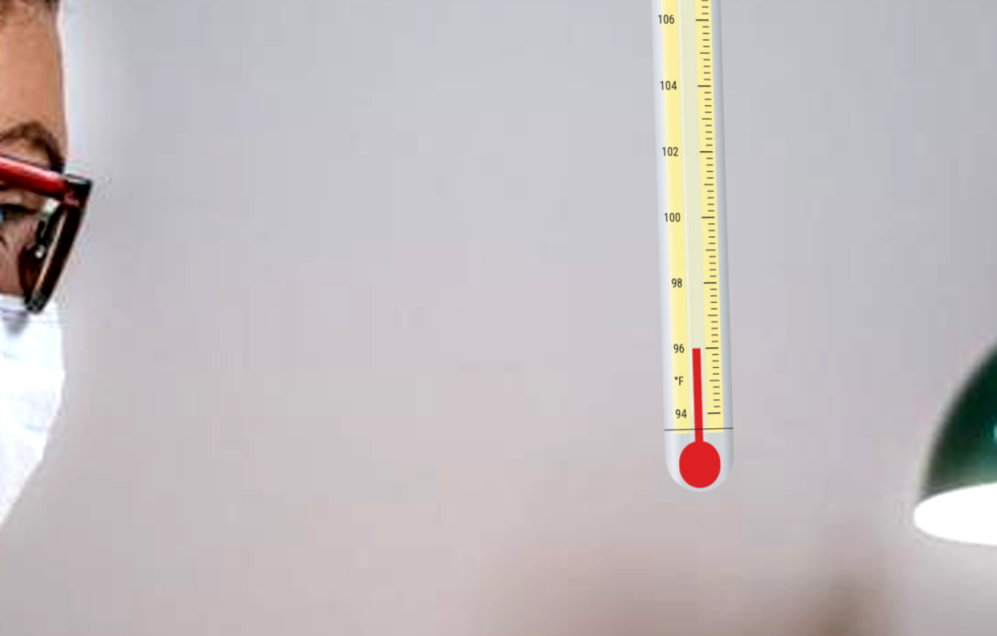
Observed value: 96 °F
